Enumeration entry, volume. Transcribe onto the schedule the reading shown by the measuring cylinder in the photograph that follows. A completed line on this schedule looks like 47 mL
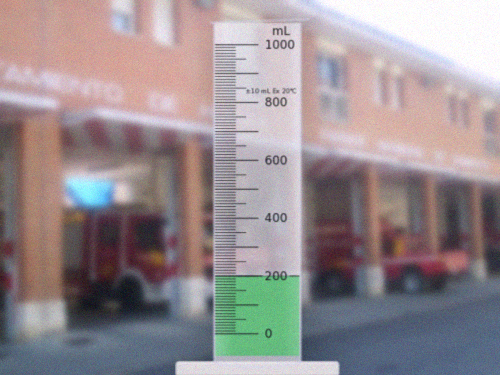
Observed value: 200 mL
